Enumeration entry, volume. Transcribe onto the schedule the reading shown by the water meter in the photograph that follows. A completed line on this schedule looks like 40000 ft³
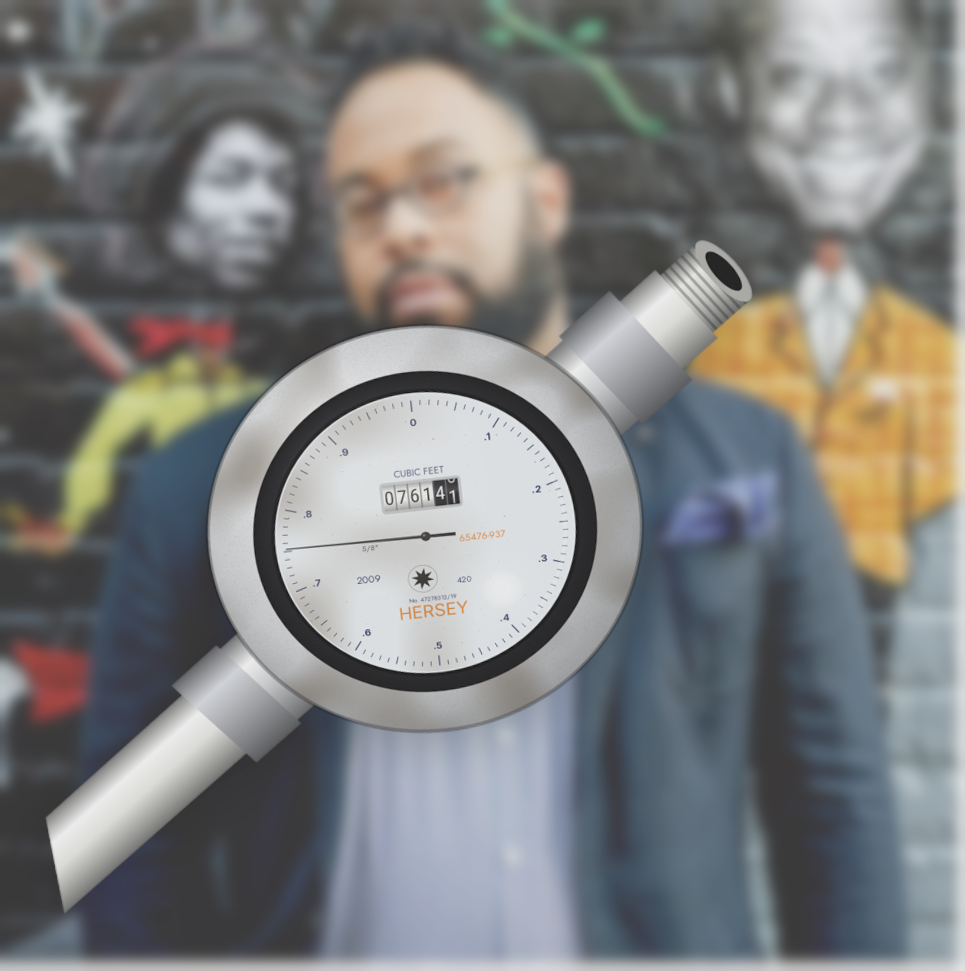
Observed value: 76140.75 ft³
